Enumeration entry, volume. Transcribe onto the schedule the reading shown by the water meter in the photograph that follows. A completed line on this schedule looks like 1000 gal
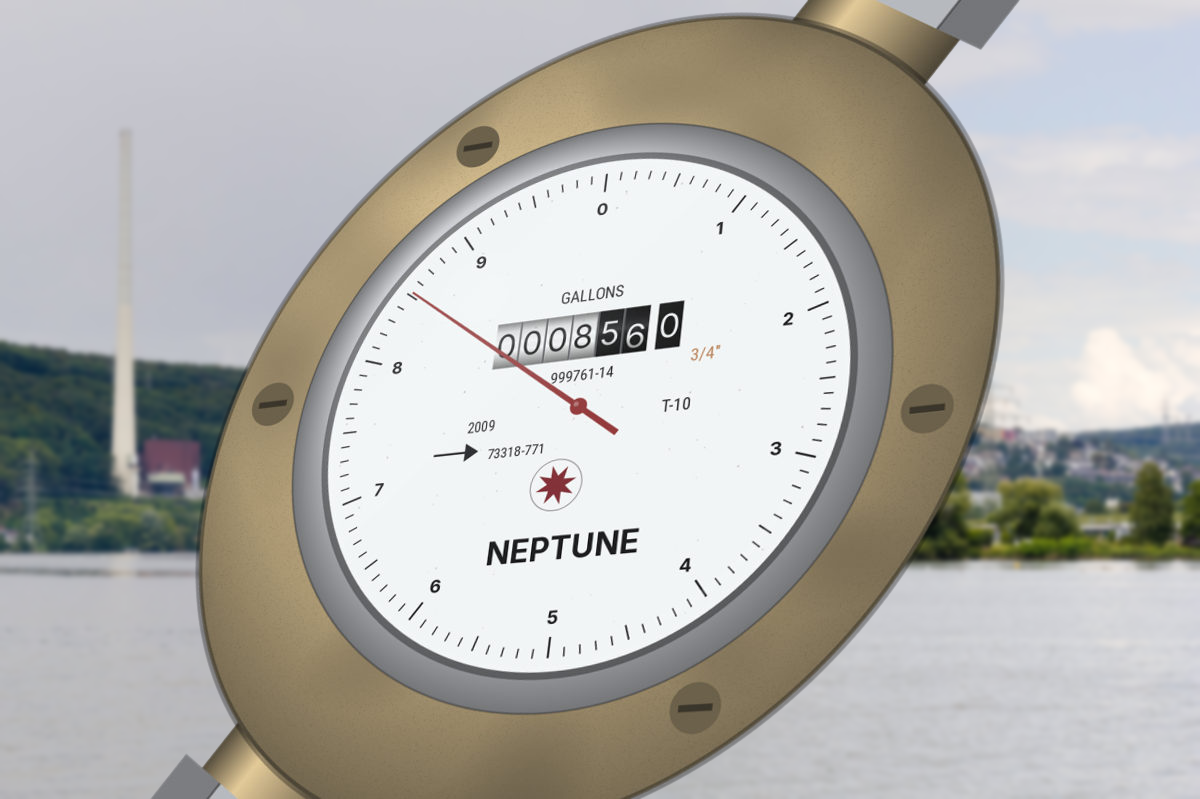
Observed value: 8558.5 gal
